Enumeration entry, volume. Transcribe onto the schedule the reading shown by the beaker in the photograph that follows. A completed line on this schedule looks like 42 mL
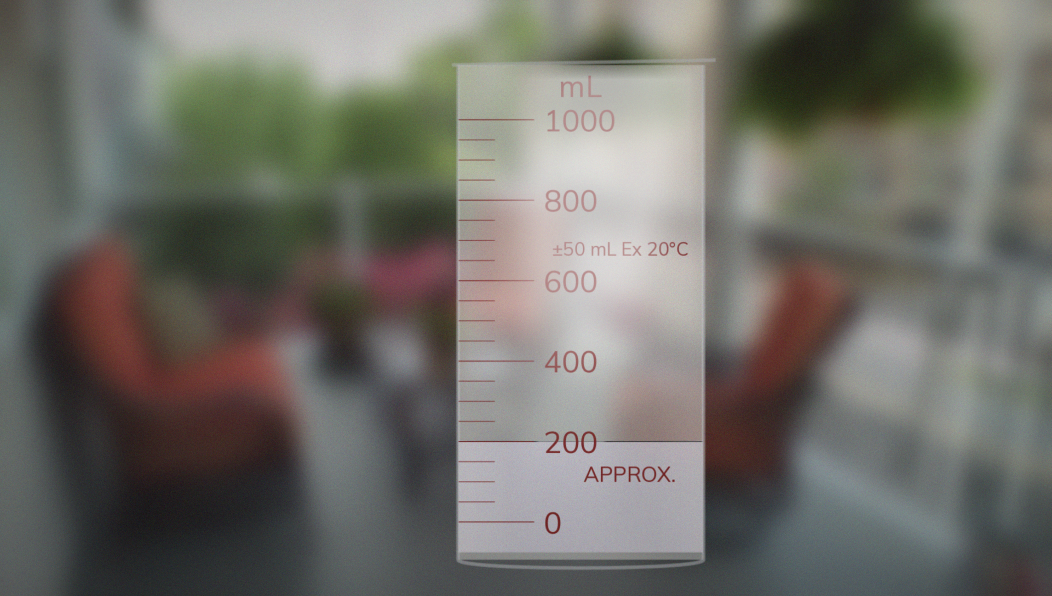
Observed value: 200 mL
